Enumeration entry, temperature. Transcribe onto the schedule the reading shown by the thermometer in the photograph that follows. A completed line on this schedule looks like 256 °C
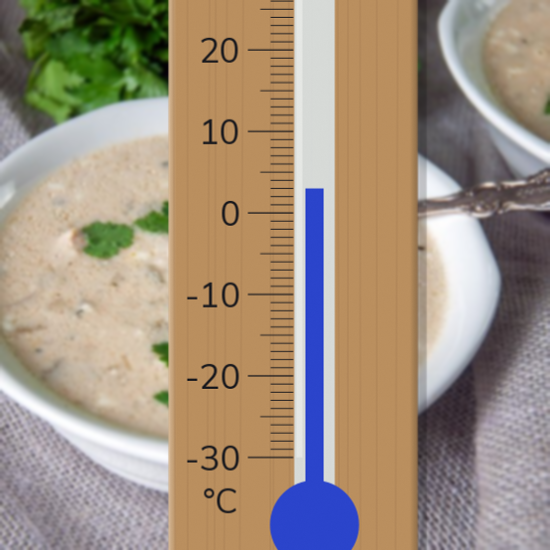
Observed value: 3 °C
